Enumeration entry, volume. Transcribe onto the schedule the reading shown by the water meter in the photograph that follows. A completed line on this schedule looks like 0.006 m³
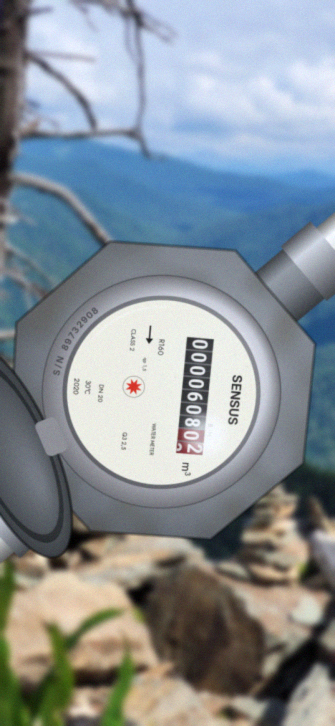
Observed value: 608.02 m³
